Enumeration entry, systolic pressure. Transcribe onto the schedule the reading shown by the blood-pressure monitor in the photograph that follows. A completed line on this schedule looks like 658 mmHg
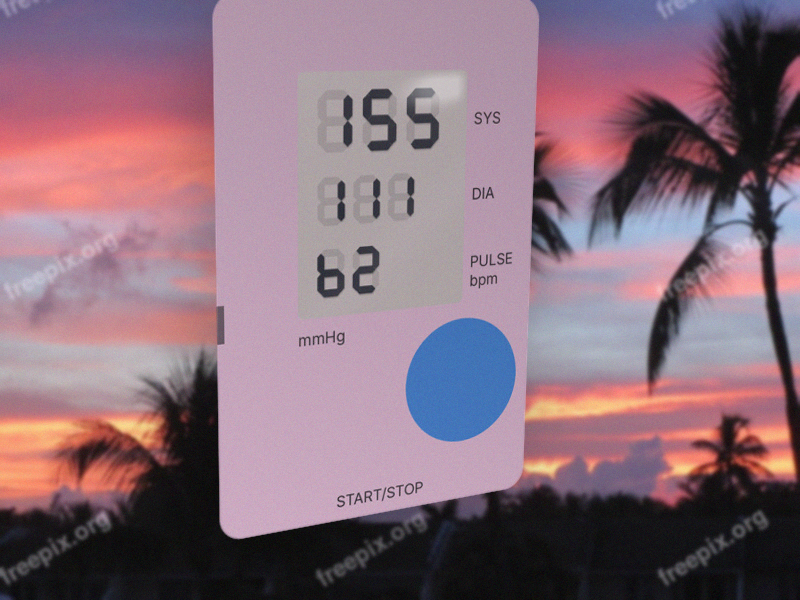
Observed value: 155 mmHg
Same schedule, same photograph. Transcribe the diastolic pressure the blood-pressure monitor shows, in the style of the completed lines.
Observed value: 111 mmHg
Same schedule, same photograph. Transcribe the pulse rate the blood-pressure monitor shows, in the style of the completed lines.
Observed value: 62 bpm
